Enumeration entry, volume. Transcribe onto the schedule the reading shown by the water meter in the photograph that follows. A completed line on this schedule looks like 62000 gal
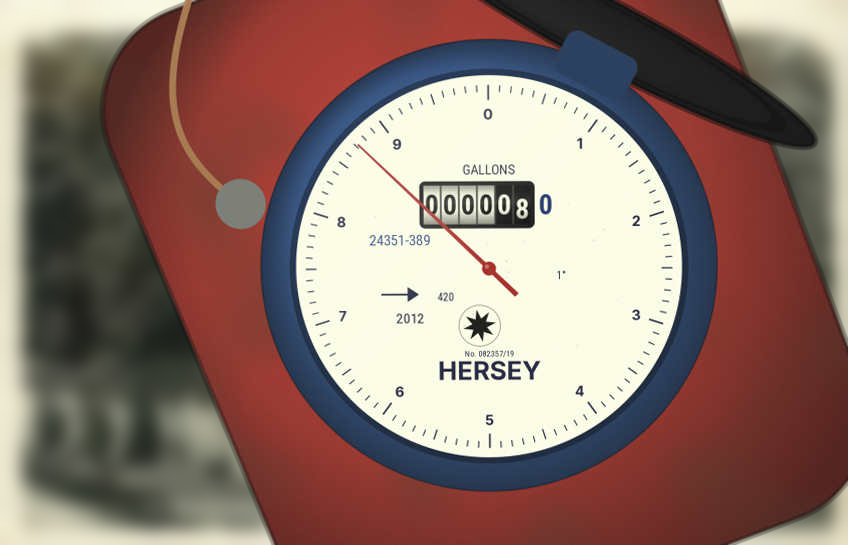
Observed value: 78.7 gal
